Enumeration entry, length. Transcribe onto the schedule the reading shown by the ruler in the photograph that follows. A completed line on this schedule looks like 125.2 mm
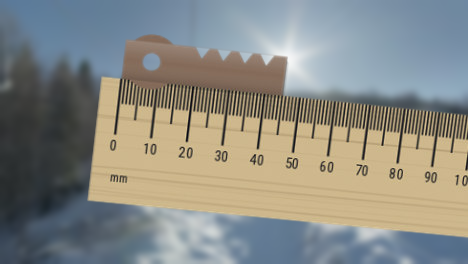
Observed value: 45 mm
